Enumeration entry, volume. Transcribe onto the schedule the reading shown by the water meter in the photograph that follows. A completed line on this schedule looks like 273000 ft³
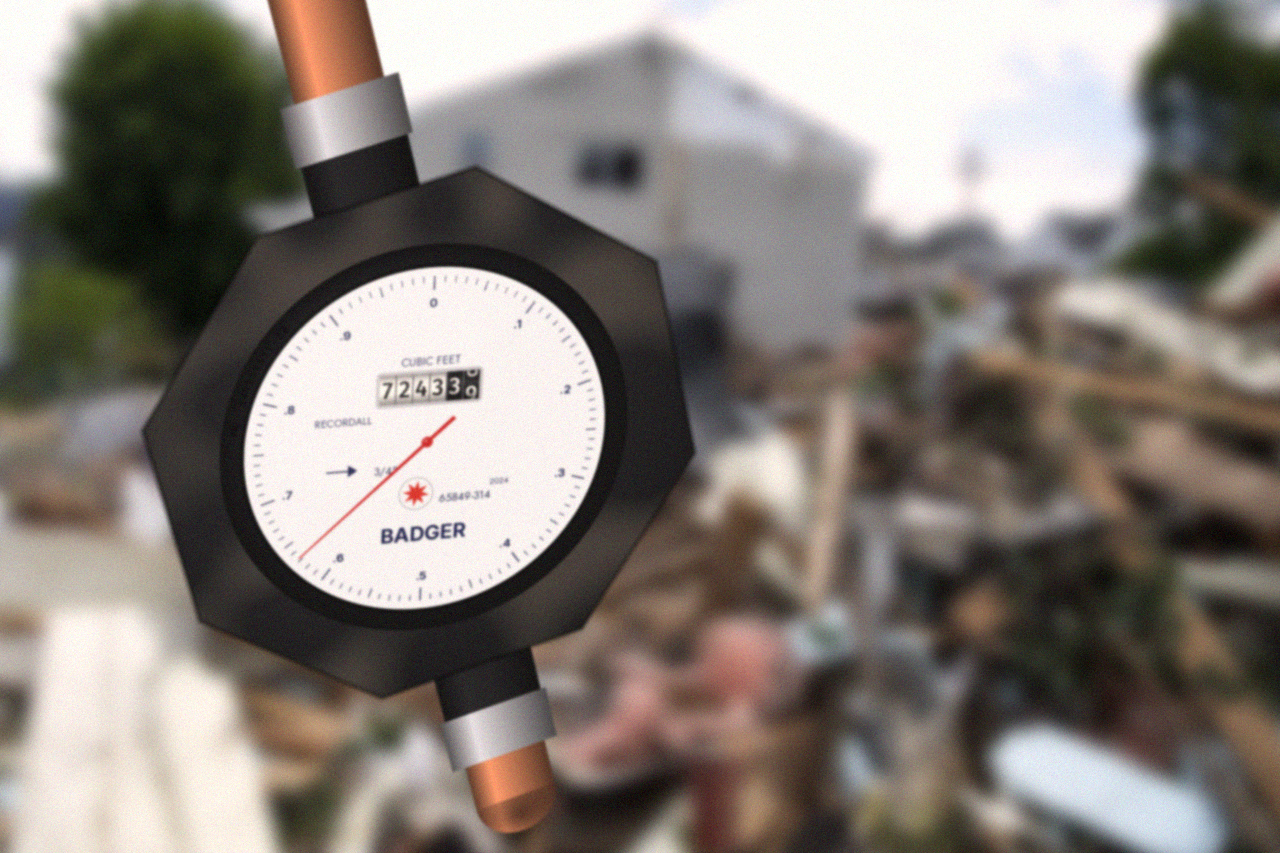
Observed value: 724338.63 ft³
